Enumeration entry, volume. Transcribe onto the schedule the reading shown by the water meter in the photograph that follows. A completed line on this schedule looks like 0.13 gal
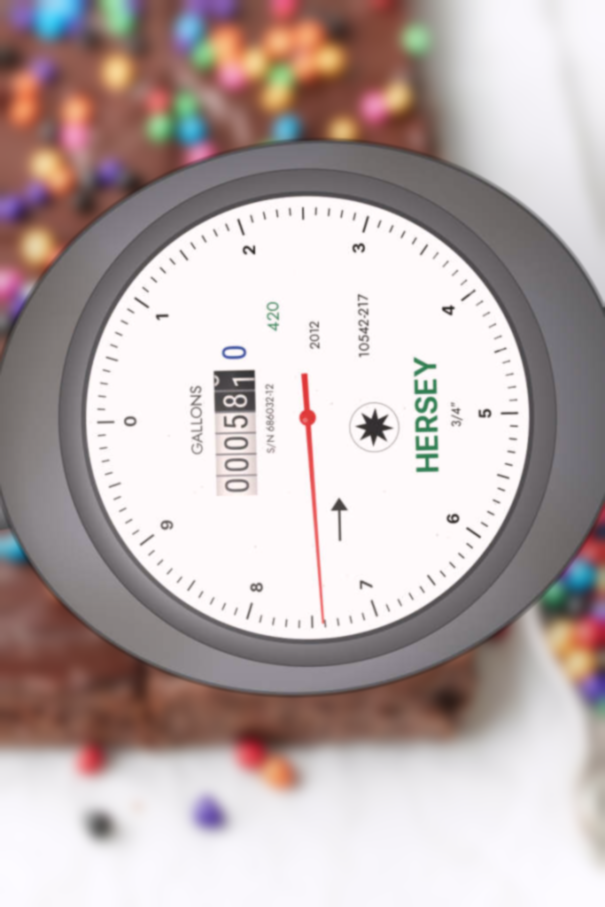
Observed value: 5807.4 gal
